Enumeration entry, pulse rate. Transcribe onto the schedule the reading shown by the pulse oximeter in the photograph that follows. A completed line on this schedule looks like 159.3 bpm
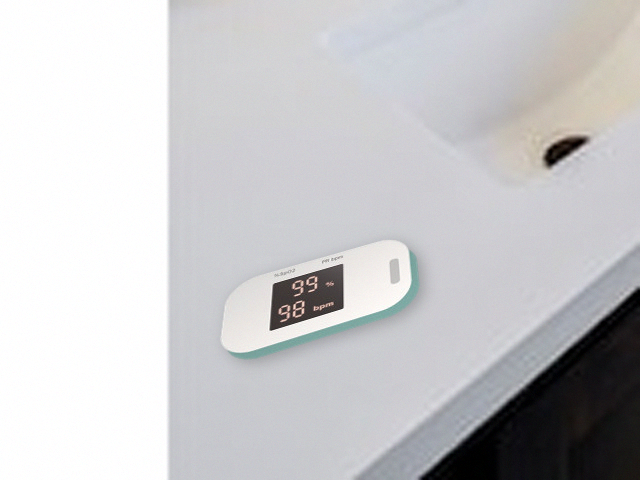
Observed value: 98 bpm
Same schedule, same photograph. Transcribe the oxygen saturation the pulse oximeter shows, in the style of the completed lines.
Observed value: 99 %
